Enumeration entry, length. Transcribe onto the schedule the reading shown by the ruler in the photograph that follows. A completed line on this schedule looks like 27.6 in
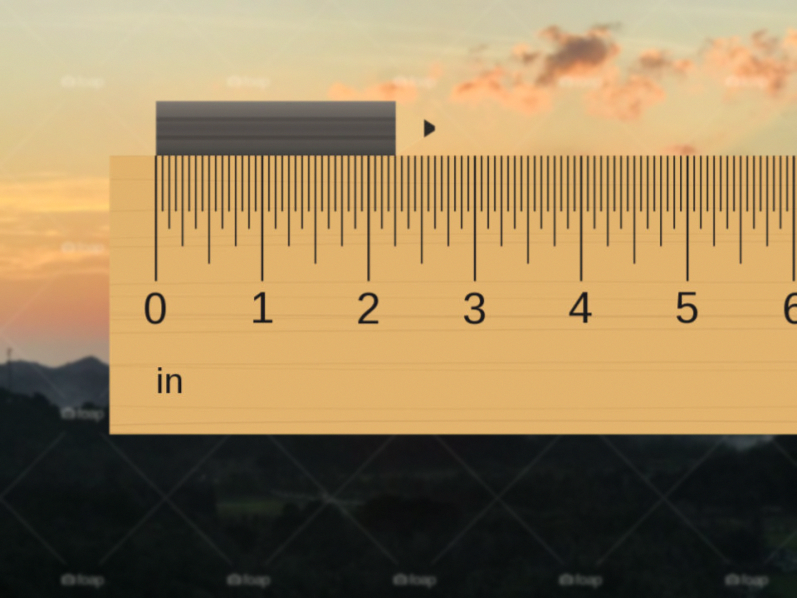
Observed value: 2.625 in
